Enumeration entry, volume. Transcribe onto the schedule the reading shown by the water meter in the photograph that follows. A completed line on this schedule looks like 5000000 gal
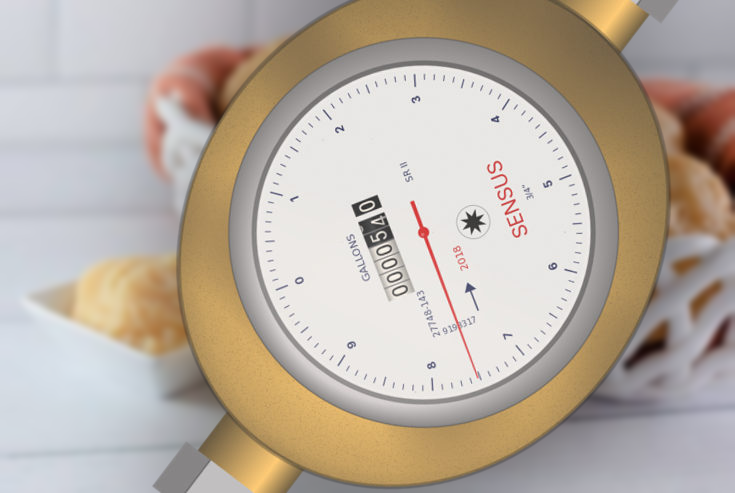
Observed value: 537.5 gal
